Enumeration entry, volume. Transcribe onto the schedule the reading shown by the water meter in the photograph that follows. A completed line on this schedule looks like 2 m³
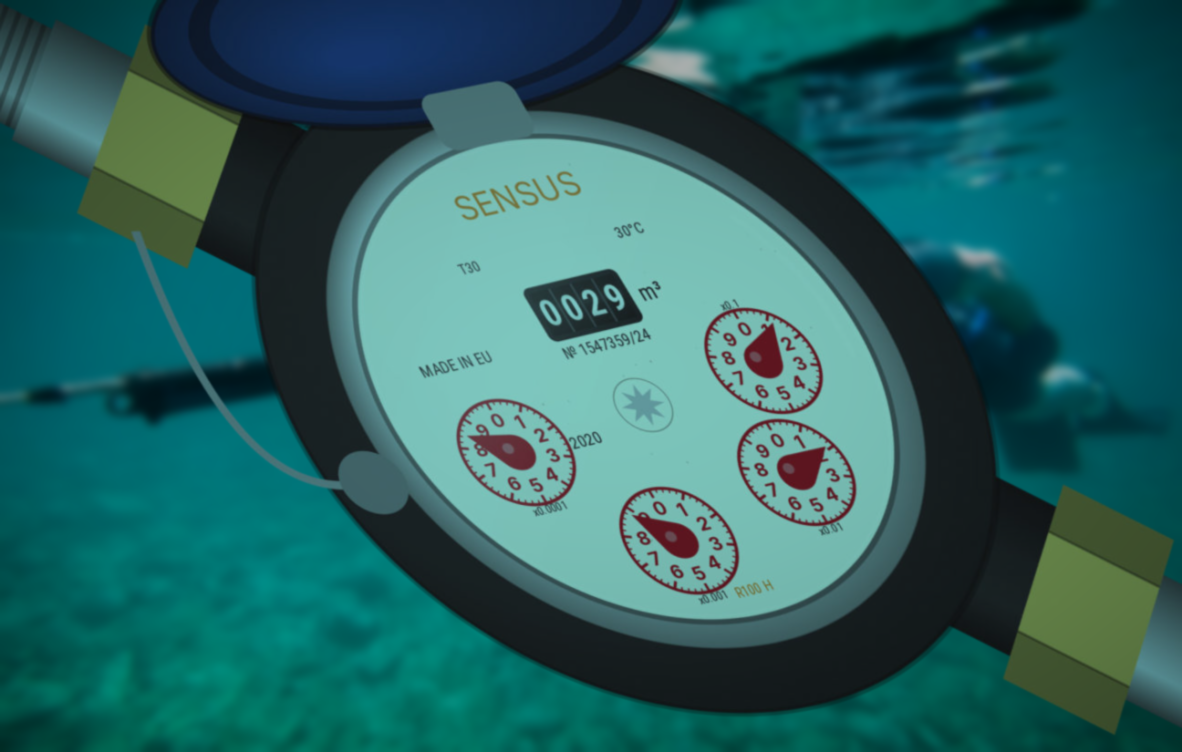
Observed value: 29.1188 m³
